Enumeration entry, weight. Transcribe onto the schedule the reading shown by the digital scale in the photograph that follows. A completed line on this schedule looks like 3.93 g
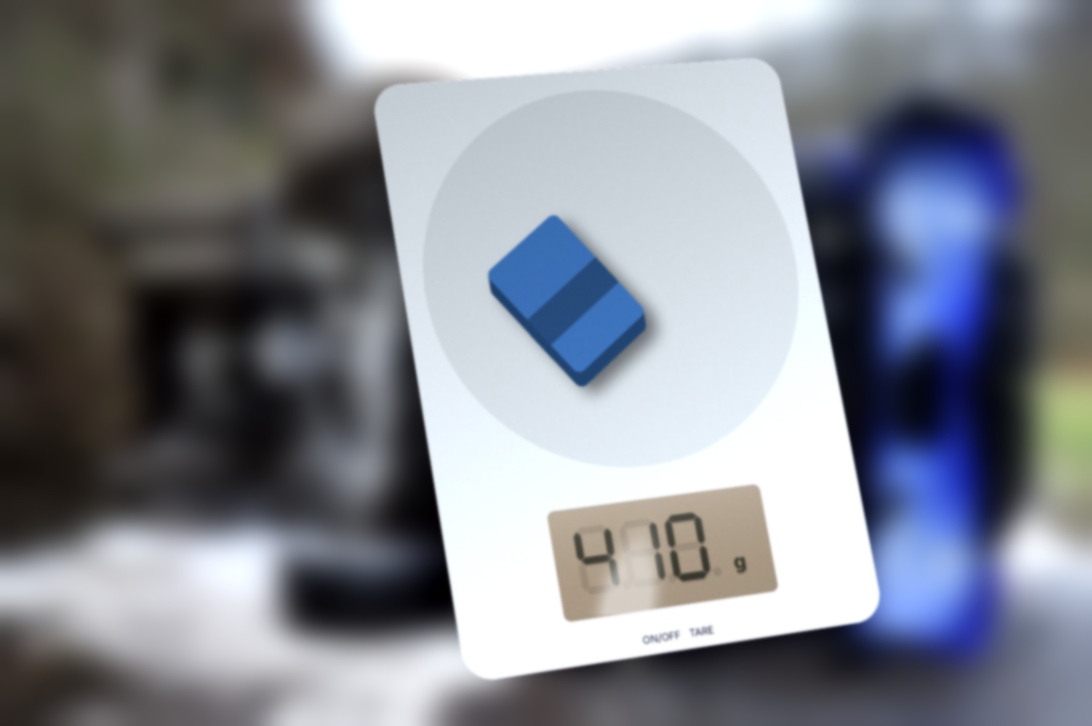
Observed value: 410 g
